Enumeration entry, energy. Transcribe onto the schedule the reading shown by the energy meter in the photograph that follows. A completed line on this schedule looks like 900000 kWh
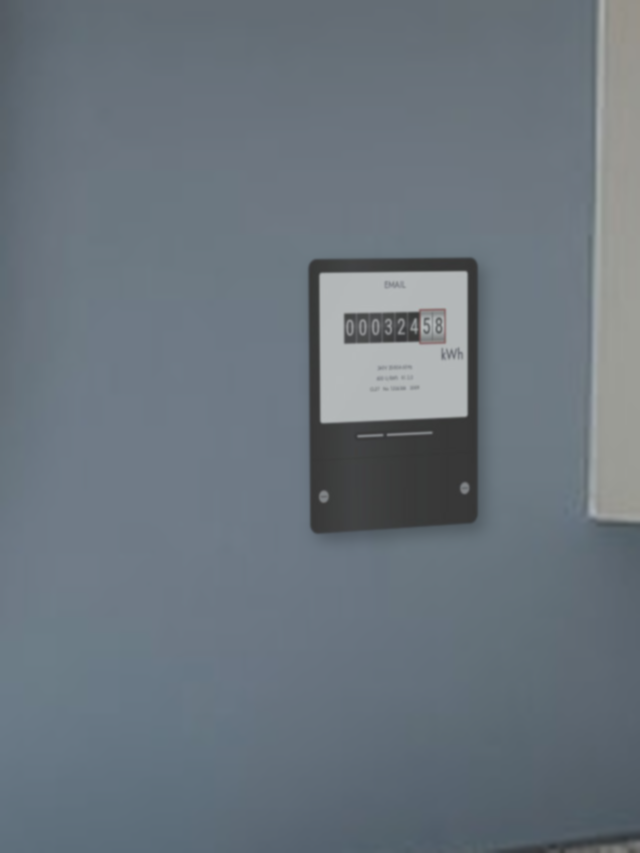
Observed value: 324.58 kWh
